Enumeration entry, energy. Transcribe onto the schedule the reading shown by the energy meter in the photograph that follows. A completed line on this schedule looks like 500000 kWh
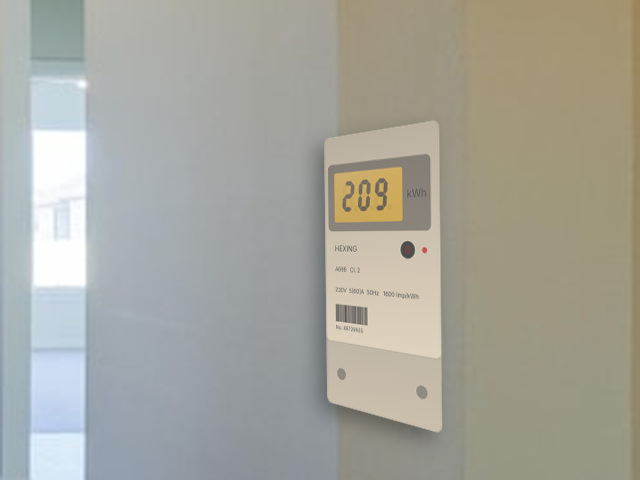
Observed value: 209 kWh
